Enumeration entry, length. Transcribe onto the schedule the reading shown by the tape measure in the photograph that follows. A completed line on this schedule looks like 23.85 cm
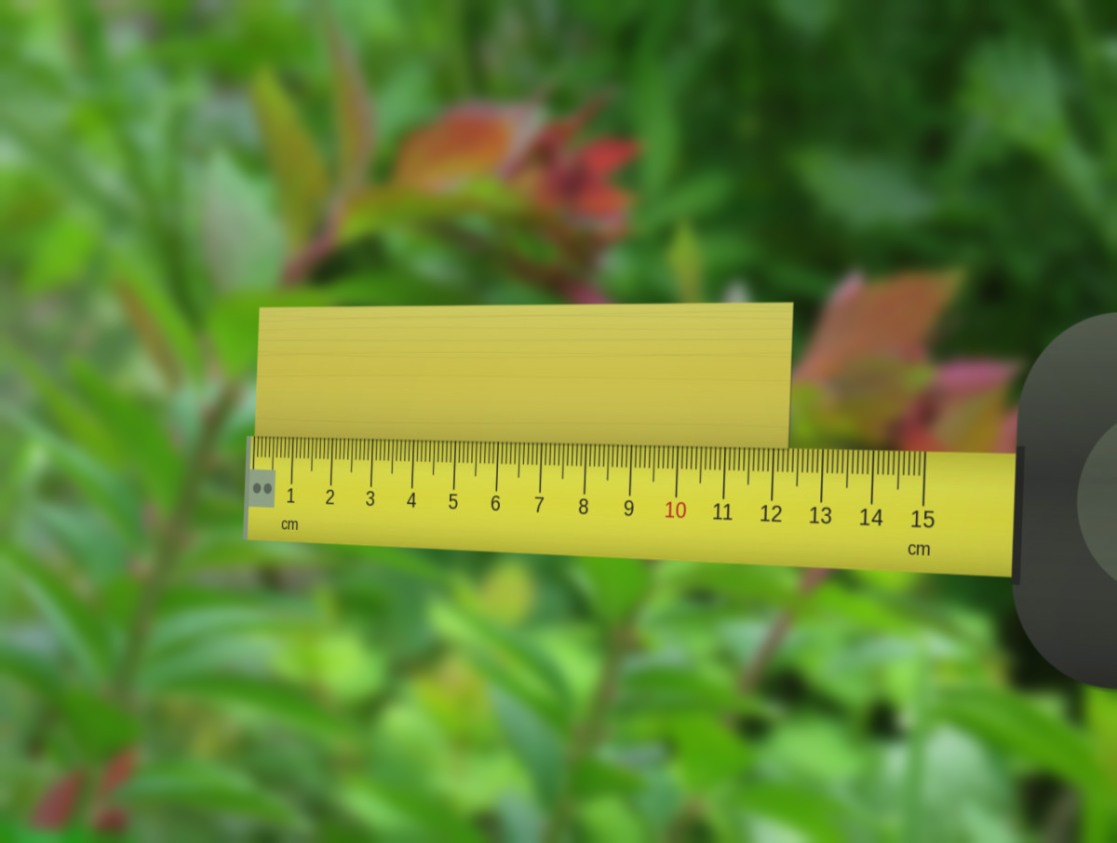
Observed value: 12.3 cm
